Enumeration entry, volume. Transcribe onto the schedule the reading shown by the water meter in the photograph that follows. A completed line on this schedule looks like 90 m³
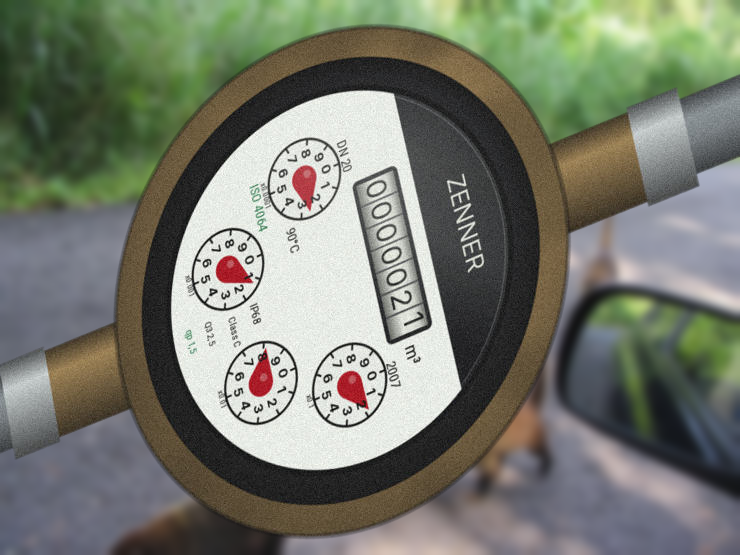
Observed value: 21.1812 m³
